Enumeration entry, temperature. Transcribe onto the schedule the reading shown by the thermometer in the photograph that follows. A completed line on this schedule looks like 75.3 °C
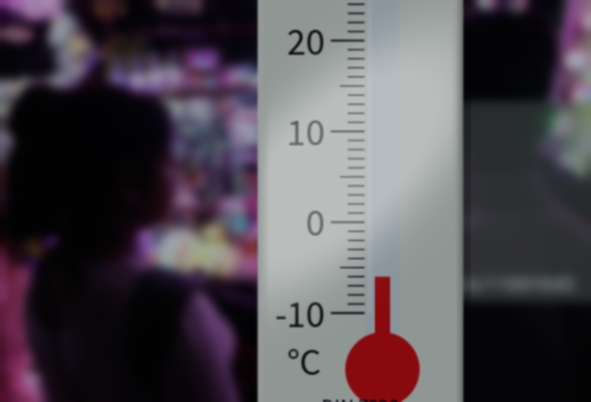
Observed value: -6 °C
